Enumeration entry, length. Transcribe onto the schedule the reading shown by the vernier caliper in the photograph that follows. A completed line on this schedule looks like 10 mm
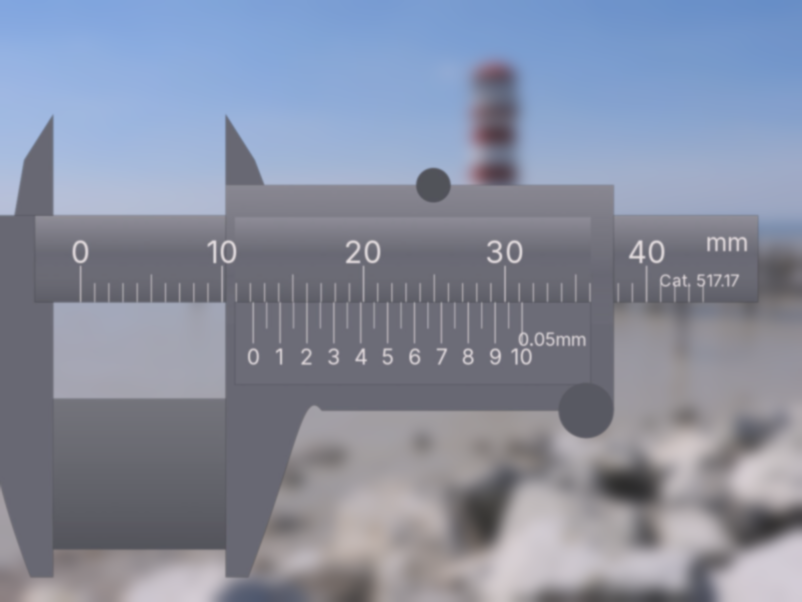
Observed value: 12.2 mm
